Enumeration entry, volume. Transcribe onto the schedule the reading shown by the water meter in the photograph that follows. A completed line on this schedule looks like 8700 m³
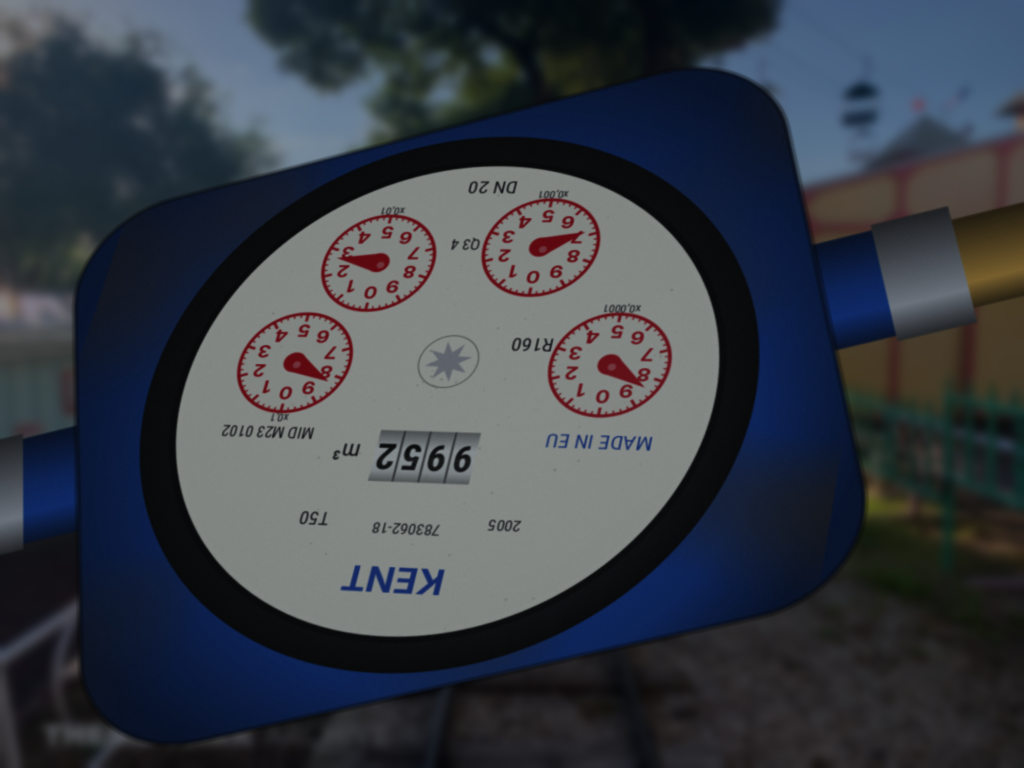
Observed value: 9952.8268 m³
